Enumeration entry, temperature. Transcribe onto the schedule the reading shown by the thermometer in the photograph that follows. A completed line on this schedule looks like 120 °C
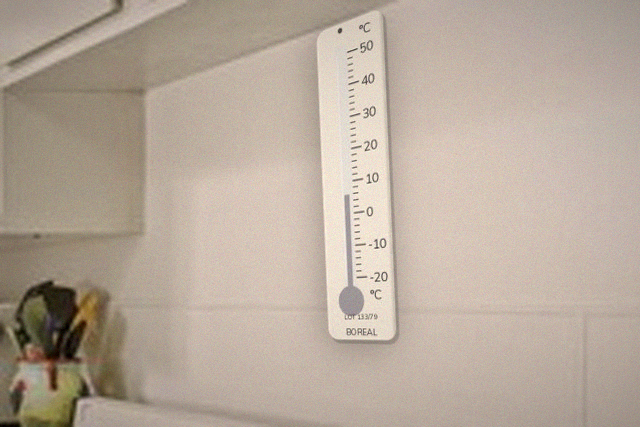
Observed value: 6 °C
